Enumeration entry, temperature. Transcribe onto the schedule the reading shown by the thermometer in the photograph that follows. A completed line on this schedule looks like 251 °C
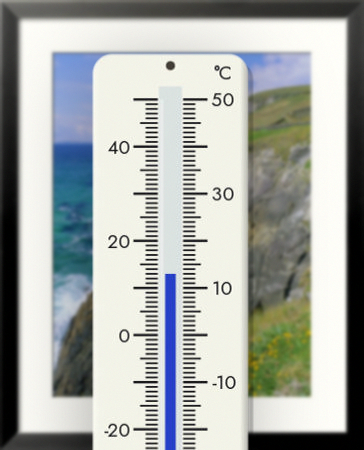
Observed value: 13 °C
